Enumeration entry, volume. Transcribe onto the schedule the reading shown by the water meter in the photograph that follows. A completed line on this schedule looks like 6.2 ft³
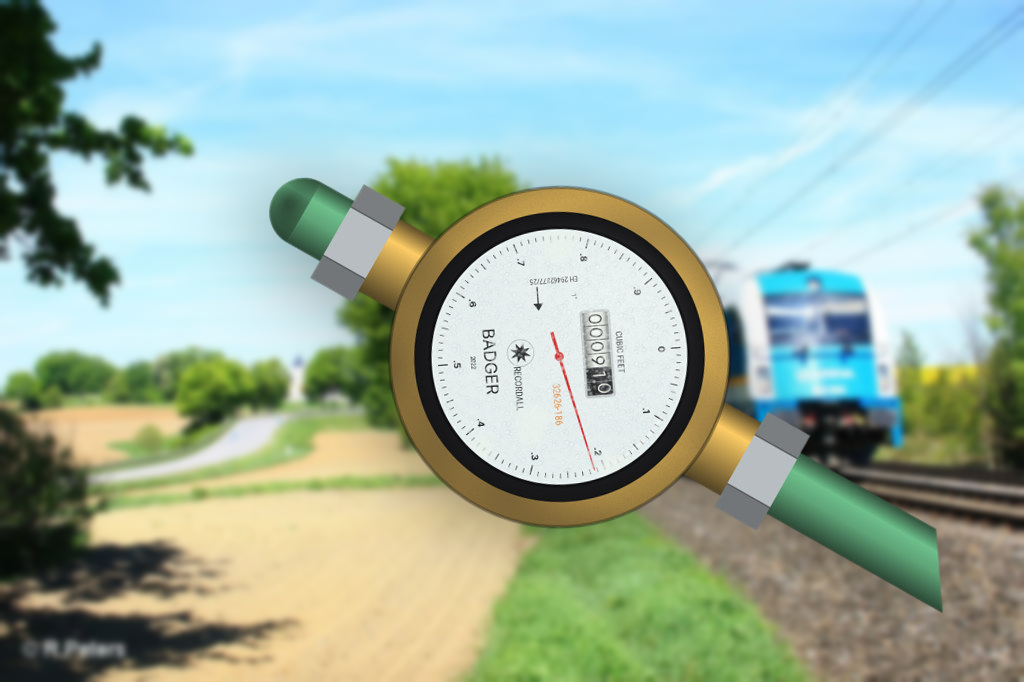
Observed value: 910.21 ft³
